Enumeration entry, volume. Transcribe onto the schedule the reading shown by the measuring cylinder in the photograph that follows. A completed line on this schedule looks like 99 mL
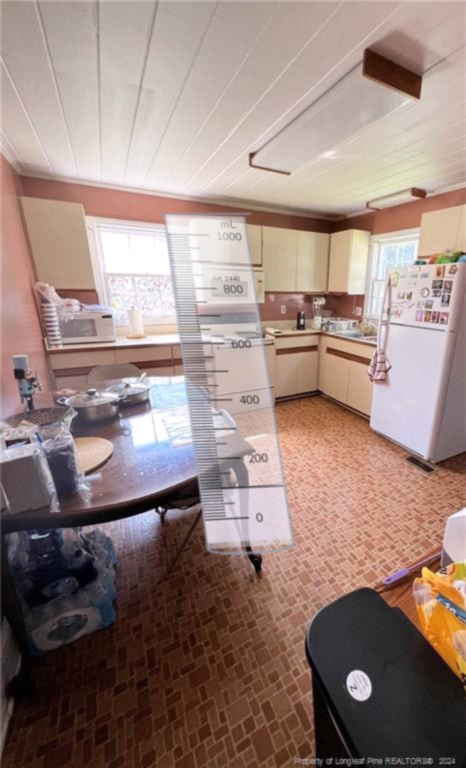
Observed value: 100 mL
